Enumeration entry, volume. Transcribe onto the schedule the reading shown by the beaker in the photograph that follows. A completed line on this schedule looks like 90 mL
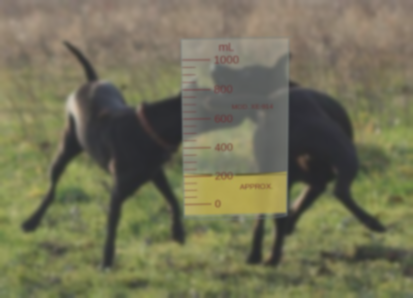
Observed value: 200 mL
